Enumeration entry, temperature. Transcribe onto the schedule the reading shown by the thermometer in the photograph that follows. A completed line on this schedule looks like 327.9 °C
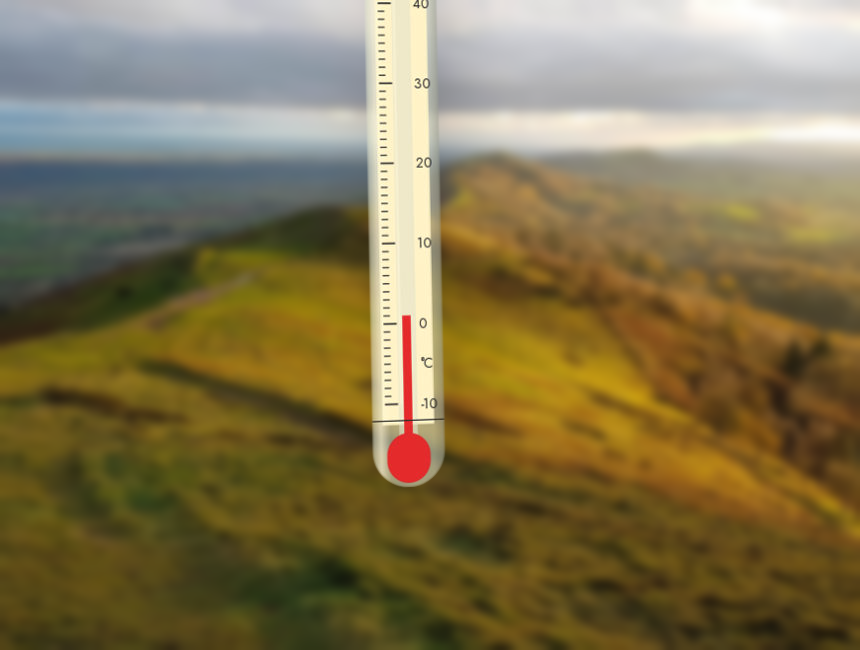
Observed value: 1 °C
